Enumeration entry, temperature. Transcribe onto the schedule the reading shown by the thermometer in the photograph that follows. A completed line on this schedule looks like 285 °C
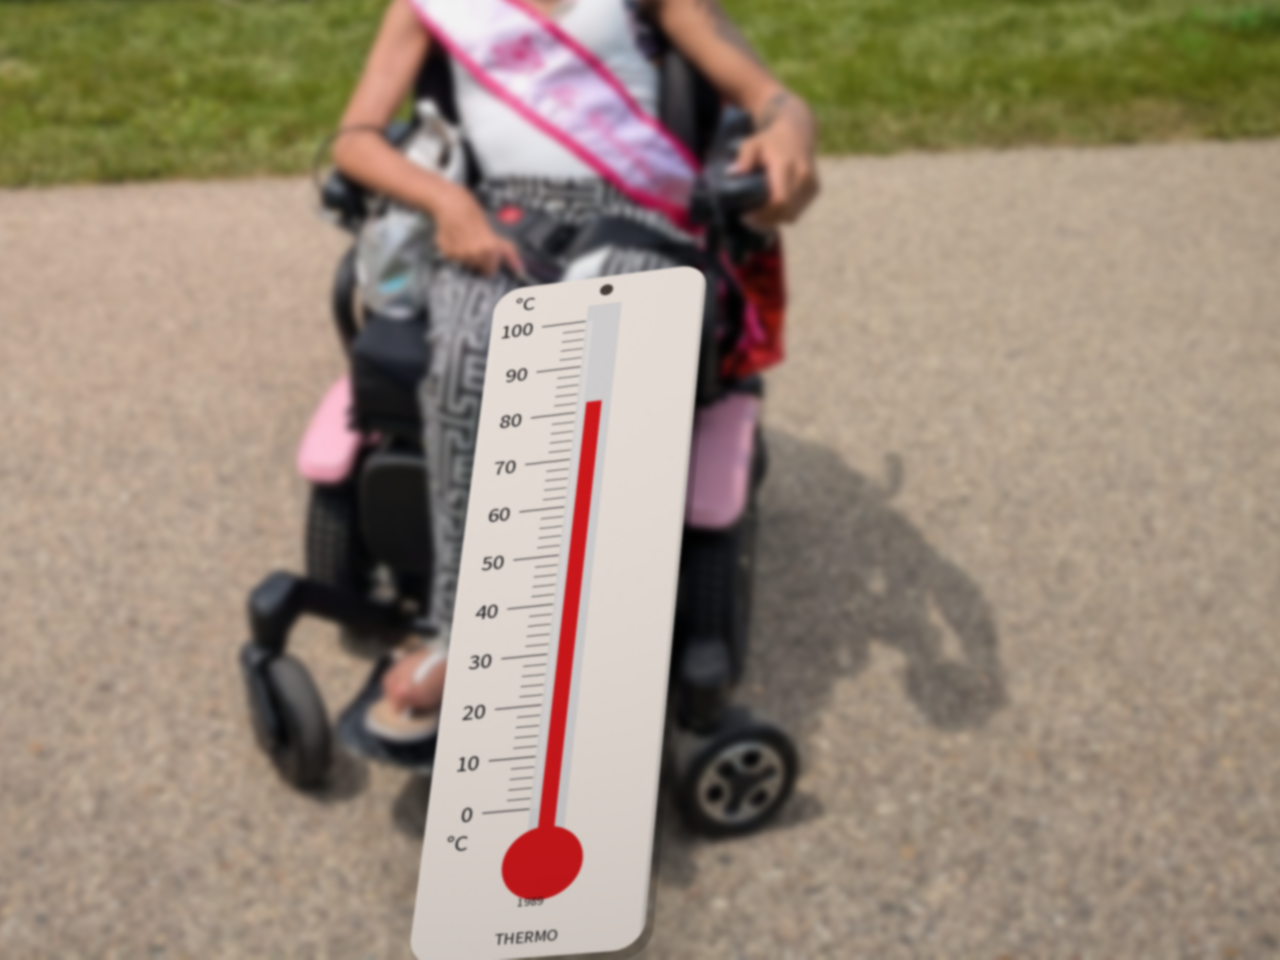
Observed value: 82 °C
